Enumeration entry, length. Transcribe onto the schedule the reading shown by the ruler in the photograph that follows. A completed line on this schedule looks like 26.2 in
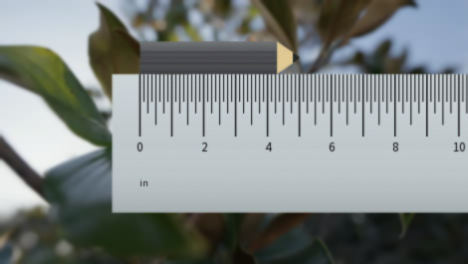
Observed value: 5 in
